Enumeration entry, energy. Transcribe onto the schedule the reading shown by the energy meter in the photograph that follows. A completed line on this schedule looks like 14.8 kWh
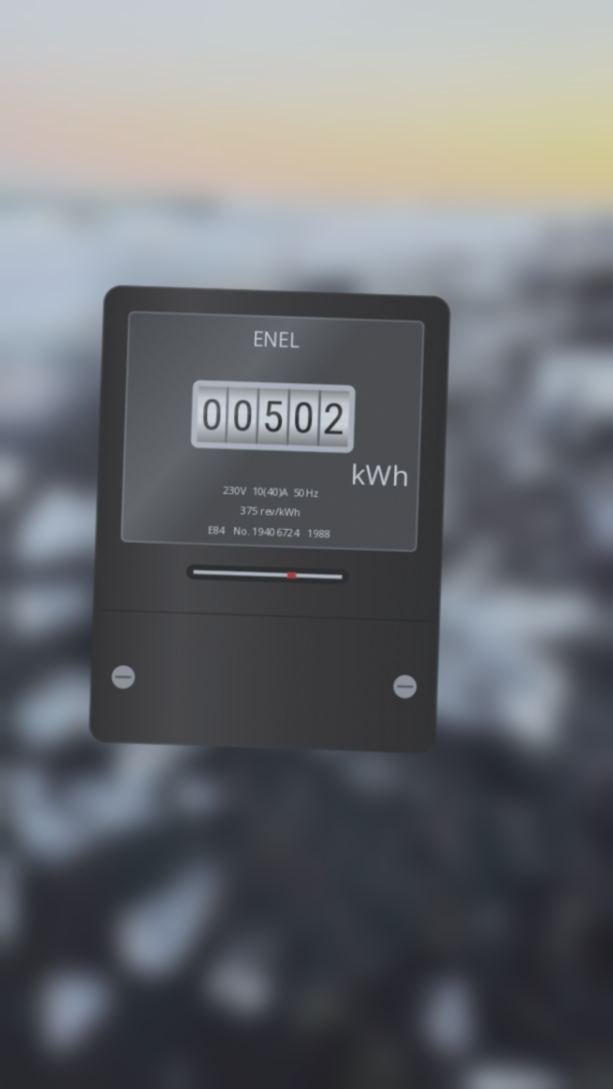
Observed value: 502 kWh
